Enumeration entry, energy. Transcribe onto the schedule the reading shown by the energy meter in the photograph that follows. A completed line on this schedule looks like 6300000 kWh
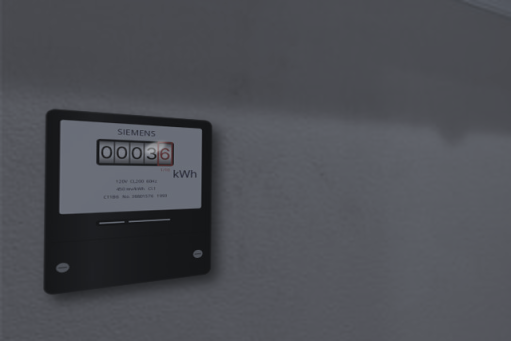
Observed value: 3.6 kWh
